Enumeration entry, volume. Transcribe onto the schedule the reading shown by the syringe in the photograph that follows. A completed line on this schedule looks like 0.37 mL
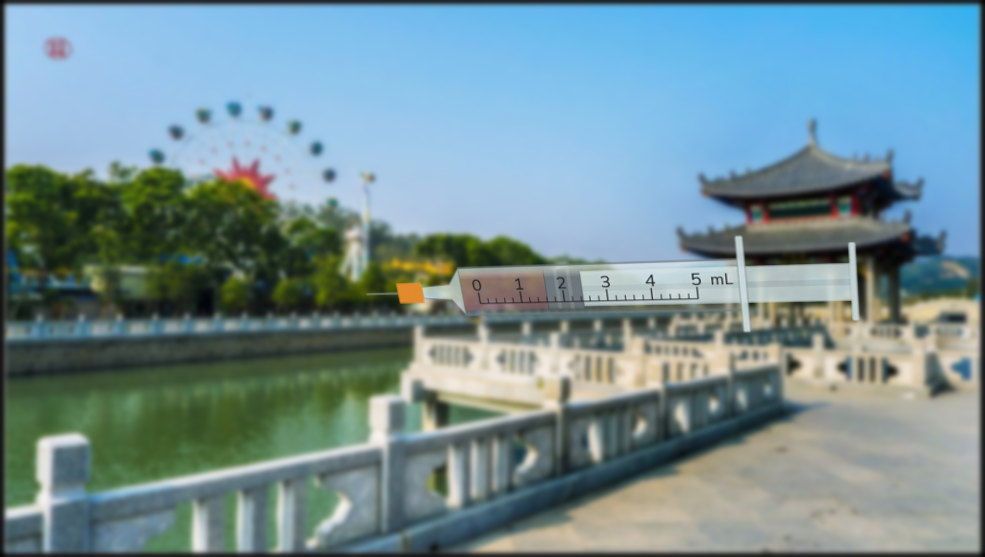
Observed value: 1.6 mL
